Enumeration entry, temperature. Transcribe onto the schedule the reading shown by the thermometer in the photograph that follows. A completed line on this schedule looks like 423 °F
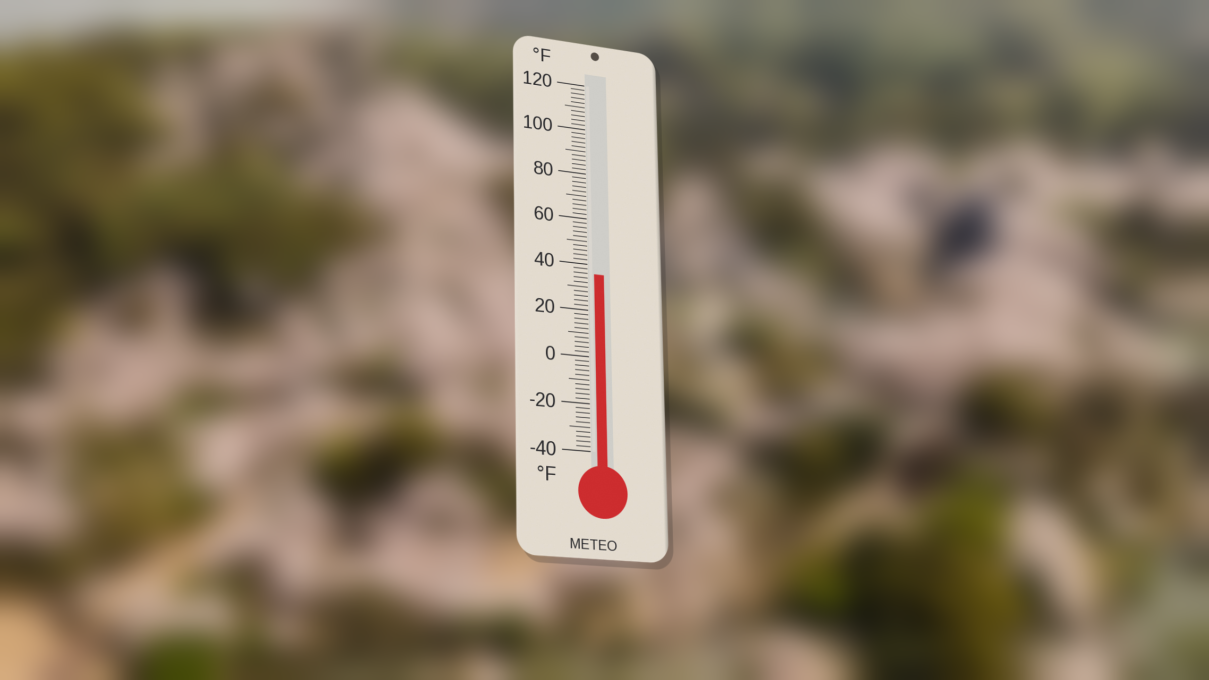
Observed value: 36 °F
